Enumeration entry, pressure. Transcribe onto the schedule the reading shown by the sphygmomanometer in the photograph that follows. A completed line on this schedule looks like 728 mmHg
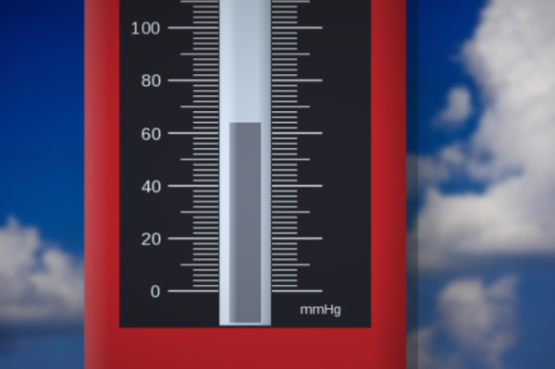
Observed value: 64 mmHg
